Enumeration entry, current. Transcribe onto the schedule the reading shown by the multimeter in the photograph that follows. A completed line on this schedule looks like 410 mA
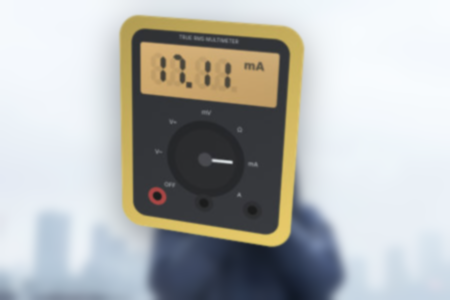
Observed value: 17.11 mA
